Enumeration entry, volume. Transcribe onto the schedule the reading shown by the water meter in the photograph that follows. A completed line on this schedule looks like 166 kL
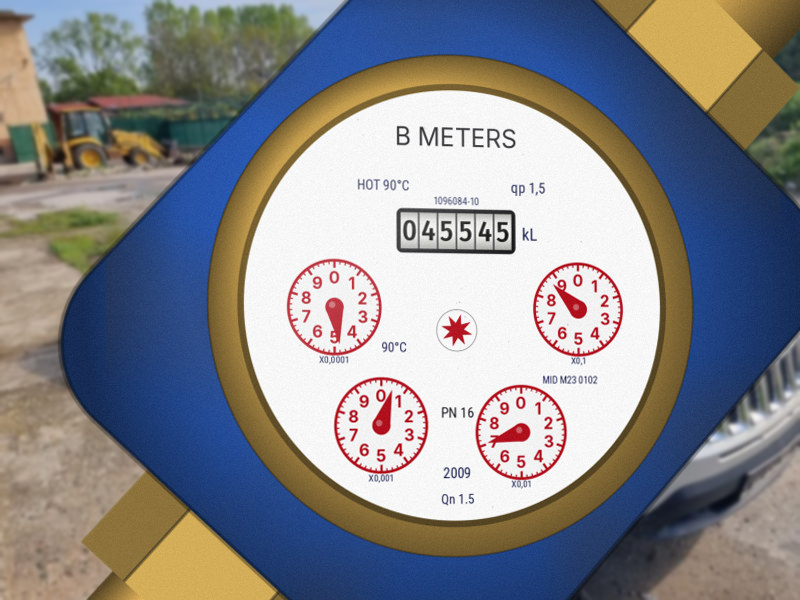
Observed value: 45545.8704 kL
